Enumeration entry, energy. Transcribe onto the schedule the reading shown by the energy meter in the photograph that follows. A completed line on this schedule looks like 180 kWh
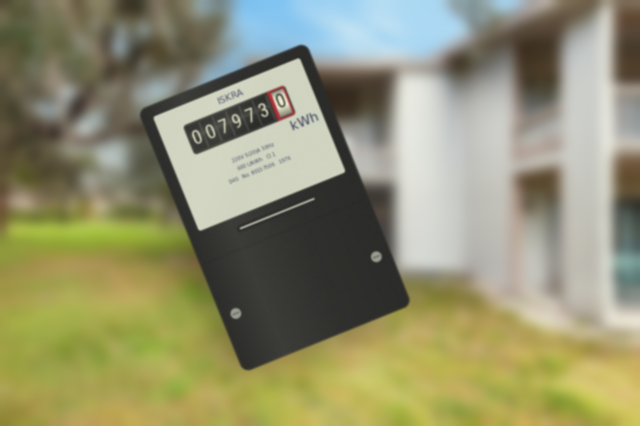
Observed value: 7973.0 kWh
